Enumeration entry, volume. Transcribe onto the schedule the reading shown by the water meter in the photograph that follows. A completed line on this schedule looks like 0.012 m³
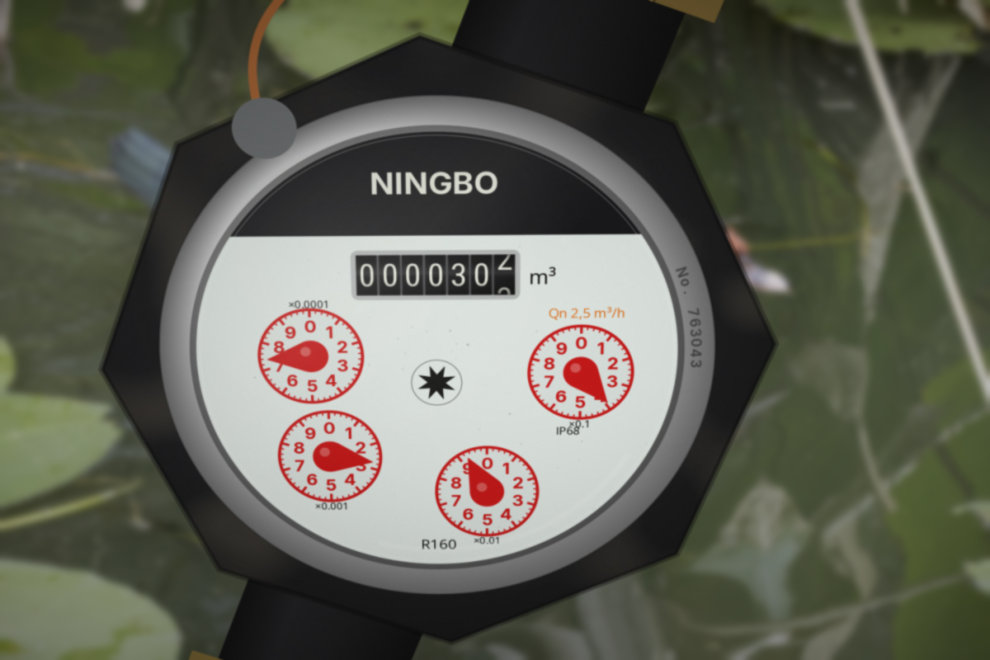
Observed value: 302.3927 m³
